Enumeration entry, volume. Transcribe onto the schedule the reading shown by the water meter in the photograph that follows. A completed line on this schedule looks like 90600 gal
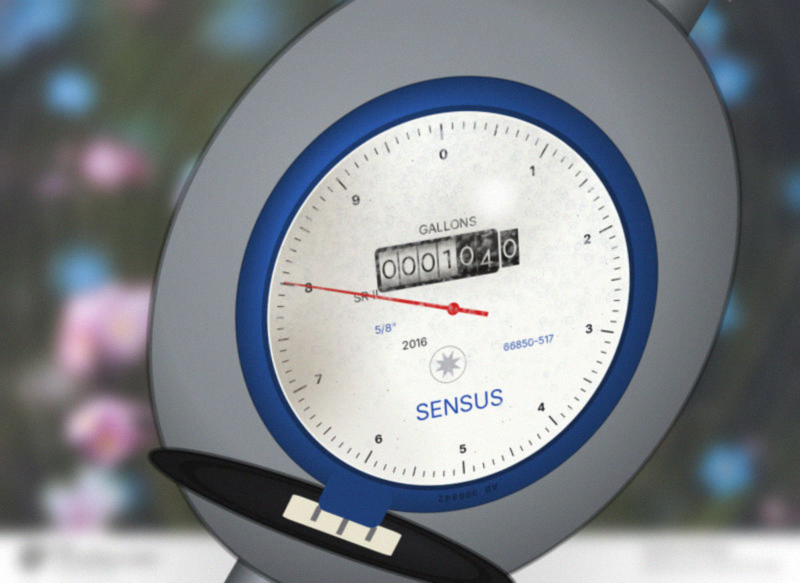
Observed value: 1038.0 gal
